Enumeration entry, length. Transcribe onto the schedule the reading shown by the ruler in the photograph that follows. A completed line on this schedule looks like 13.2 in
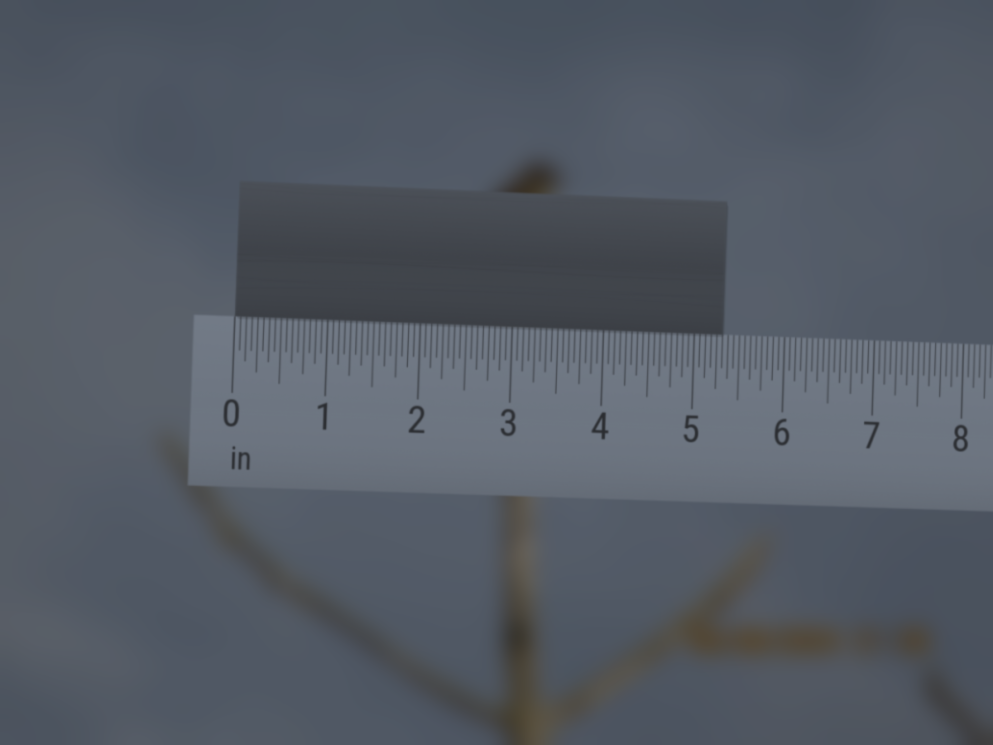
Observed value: 5.3125 in
